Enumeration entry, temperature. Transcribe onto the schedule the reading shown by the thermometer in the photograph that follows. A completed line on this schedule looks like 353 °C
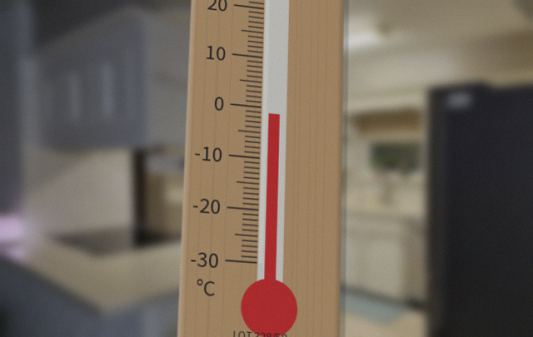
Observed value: -1 °C
